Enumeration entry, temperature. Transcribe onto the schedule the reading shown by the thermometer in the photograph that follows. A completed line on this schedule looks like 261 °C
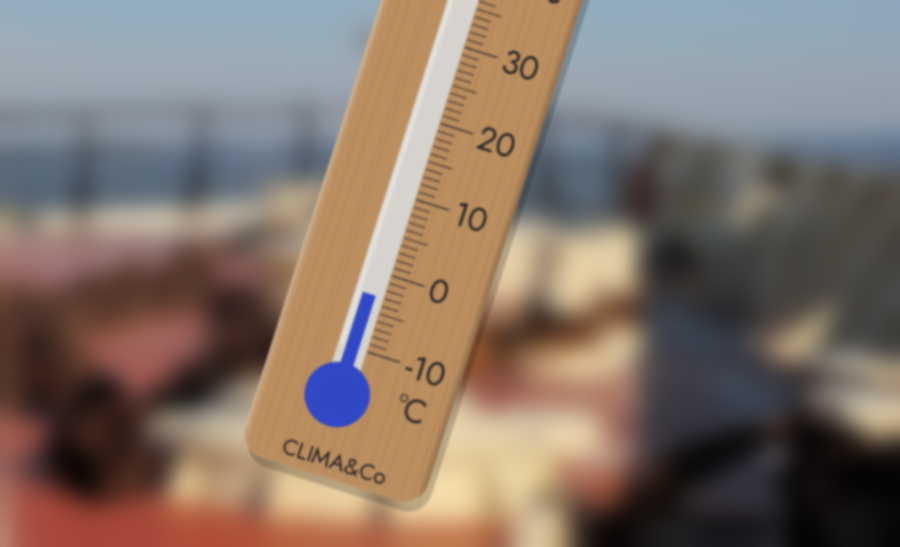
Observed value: -3 °C
